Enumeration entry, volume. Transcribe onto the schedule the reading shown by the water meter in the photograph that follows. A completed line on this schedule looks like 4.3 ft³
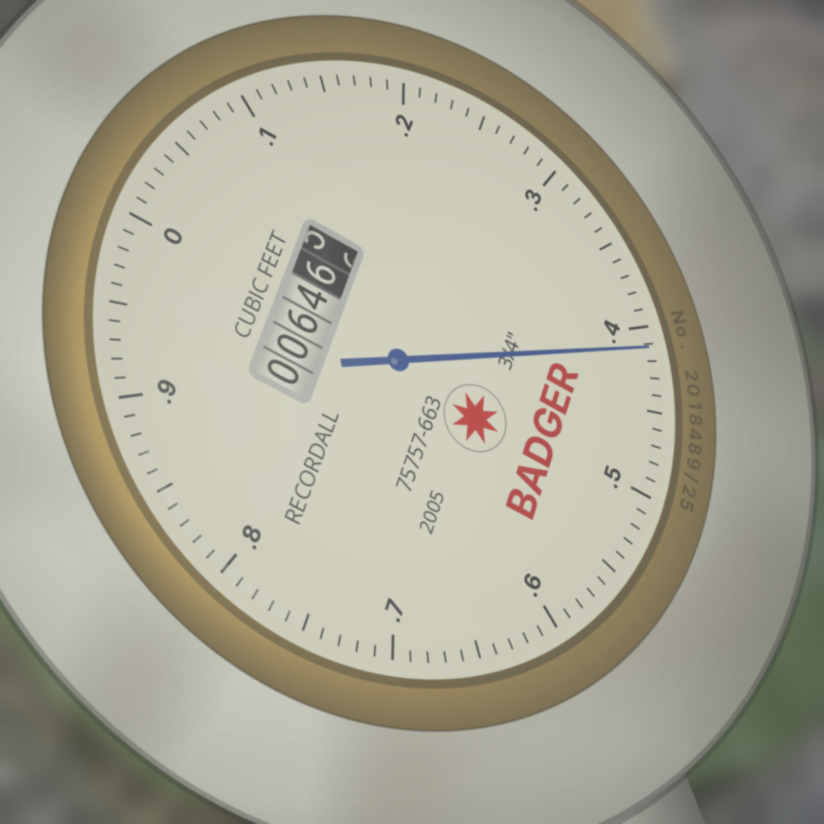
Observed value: 6465.41 ft³
